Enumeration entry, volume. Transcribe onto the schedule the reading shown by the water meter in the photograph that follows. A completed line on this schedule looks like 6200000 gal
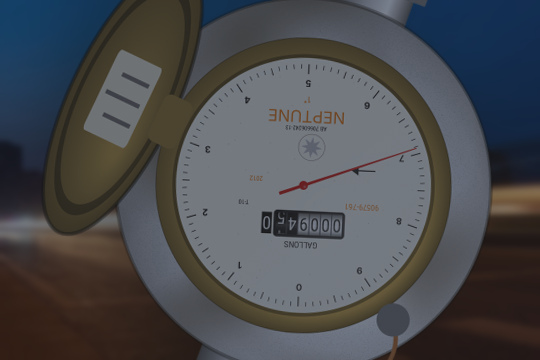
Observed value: 9446.9 gal
